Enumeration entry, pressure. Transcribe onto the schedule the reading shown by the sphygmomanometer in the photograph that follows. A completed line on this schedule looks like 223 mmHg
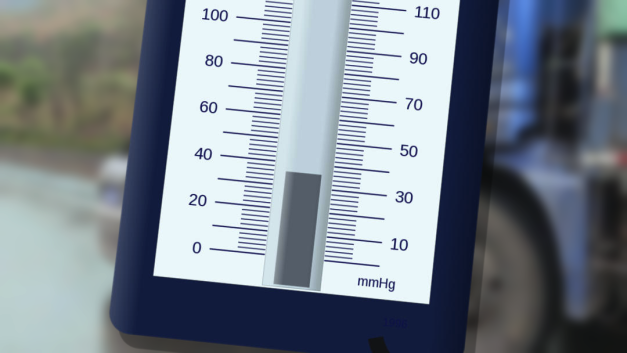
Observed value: 36 mmHg
